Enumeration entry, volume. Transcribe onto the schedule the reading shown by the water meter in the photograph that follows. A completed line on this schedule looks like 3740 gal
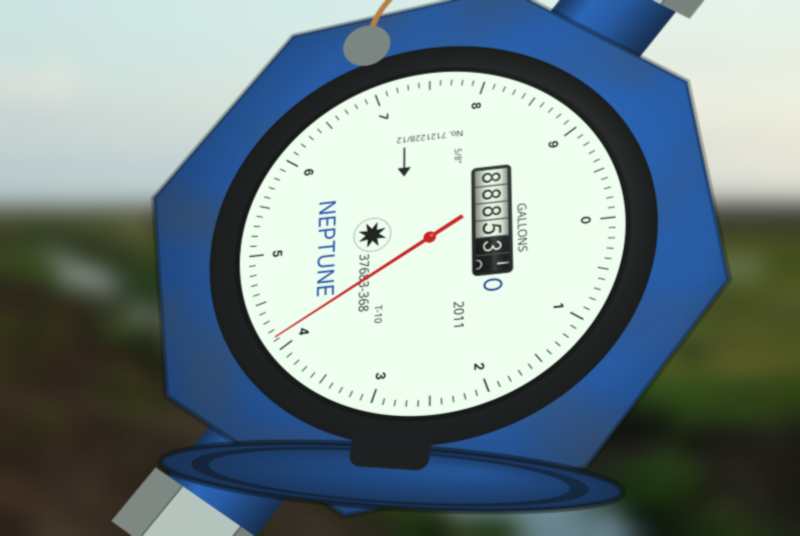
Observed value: 8885314.1 gal
